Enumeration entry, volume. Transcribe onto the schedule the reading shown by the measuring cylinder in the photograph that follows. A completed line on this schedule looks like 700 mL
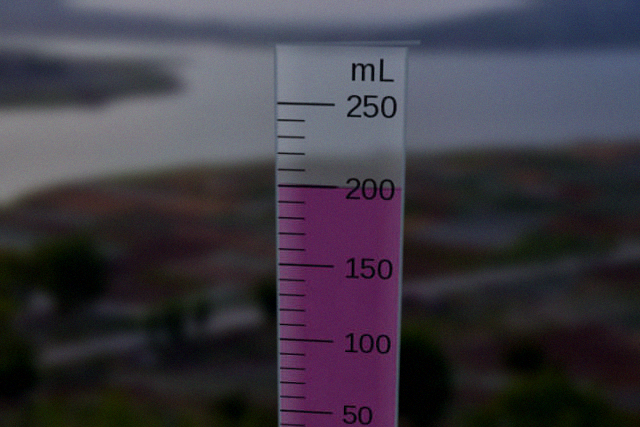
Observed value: 200 mL
